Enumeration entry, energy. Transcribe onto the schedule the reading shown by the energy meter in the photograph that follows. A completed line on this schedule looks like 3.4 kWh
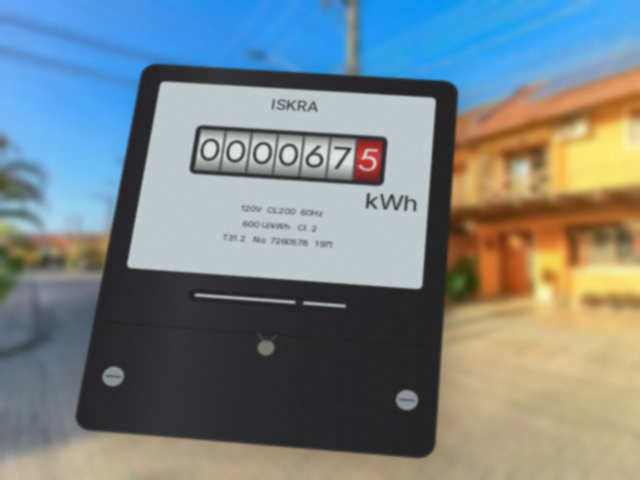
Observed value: 67.5 kWh
